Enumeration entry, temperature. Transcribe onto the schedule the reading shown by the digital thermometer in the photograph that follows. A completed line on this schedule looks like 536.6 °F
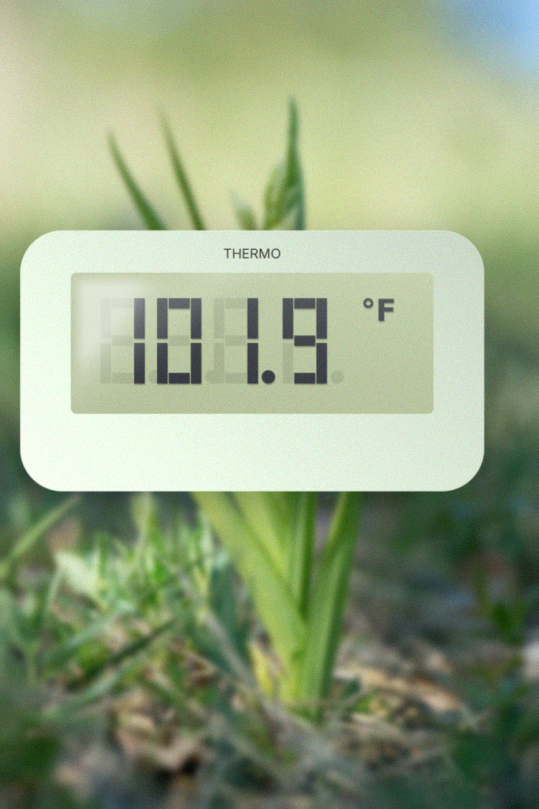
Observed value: 101.9 °F
